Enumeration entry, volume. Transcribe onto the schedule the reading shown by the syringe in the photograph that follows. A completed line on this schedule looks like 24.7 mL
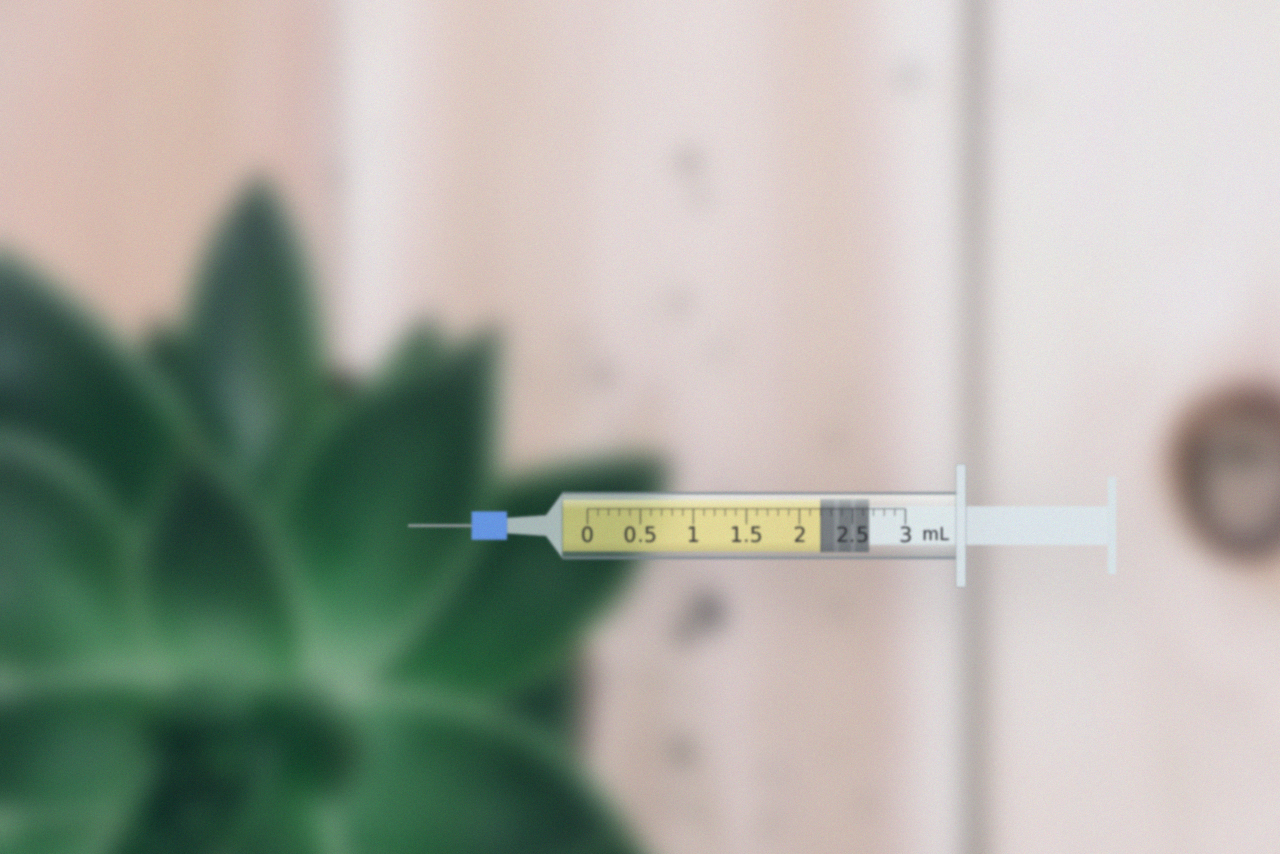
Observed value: 2.2 mL
